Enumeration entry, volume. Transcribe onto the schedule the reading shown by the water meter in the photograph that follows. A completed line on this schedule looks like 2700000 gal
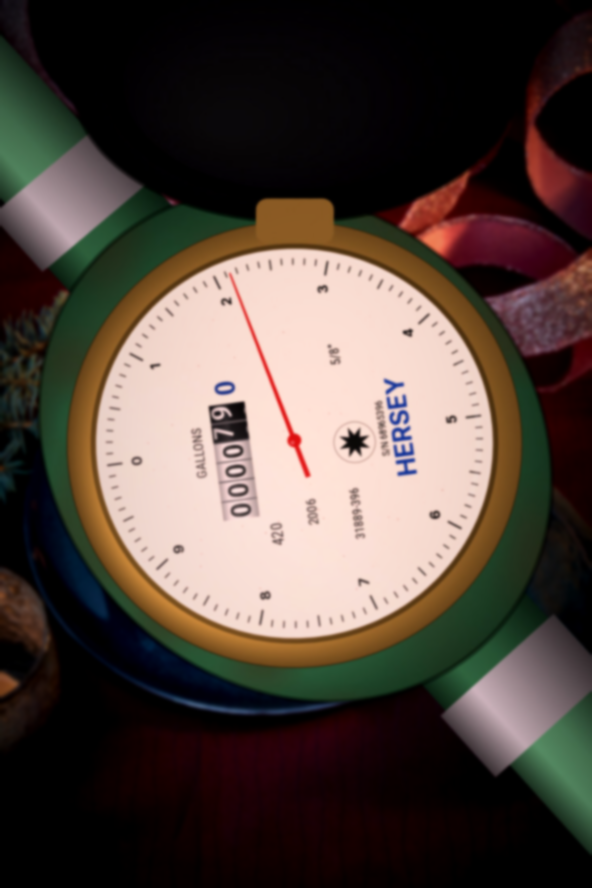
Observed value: 792.1 gal
